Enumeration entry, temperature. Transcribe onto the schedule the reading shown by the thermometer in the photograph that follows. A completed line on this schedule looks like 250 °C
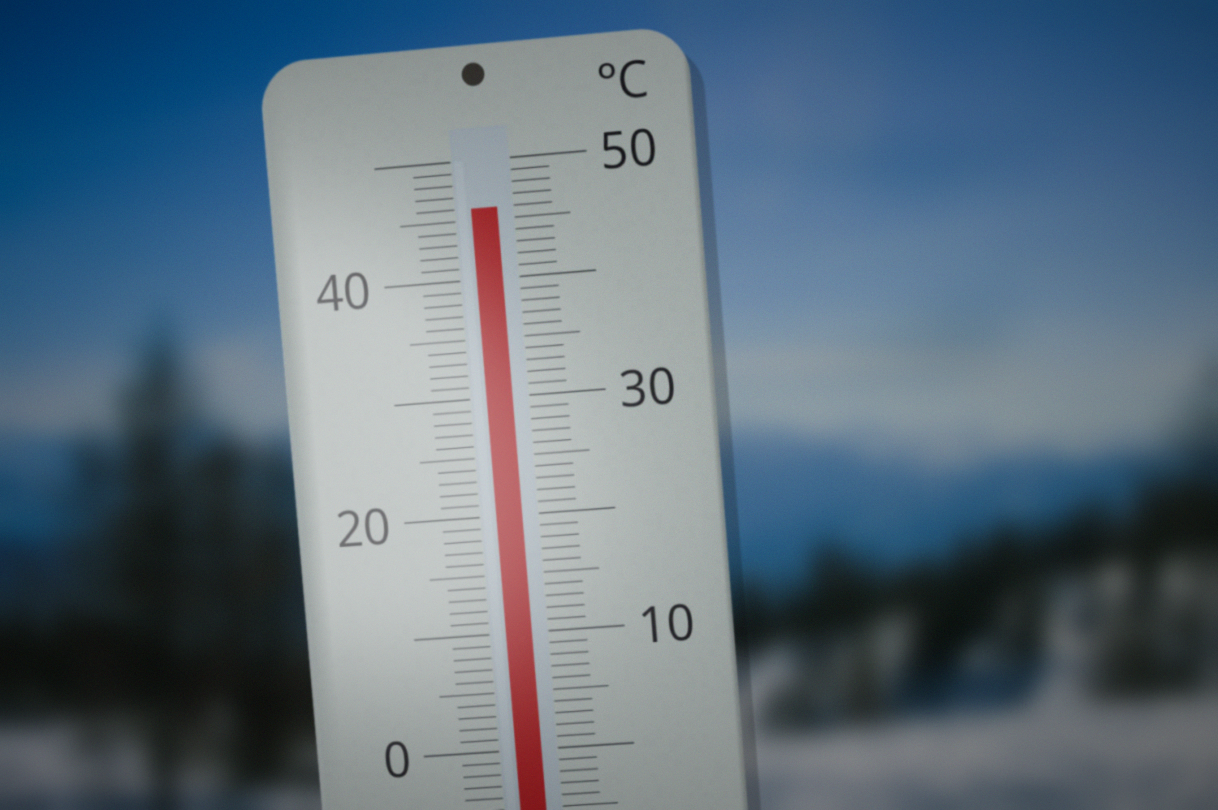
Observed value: 46 °C
